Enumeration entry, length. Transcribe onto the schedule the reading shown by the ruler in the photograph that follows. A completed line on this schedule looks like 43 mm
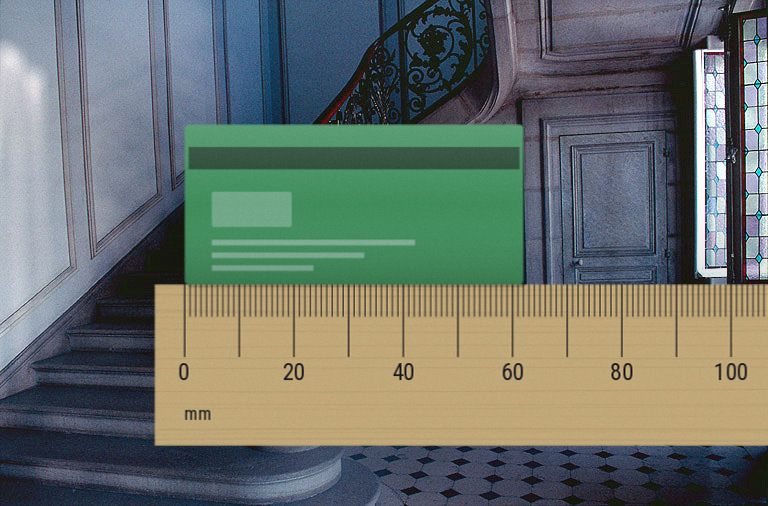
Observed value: 62 mm
